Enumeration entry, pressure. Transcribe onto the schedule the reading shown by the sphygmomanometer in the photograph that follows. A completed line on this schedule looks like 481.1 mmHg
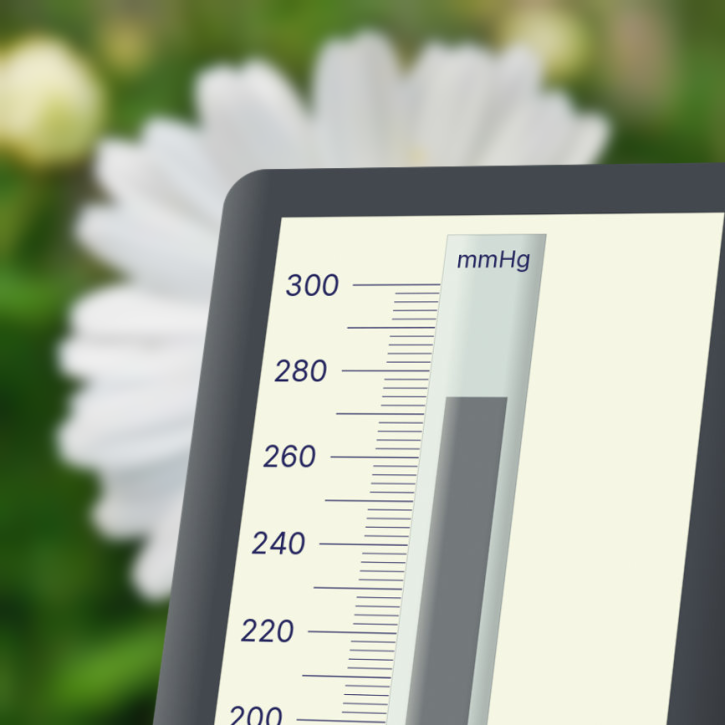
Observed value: 274 mmHg
